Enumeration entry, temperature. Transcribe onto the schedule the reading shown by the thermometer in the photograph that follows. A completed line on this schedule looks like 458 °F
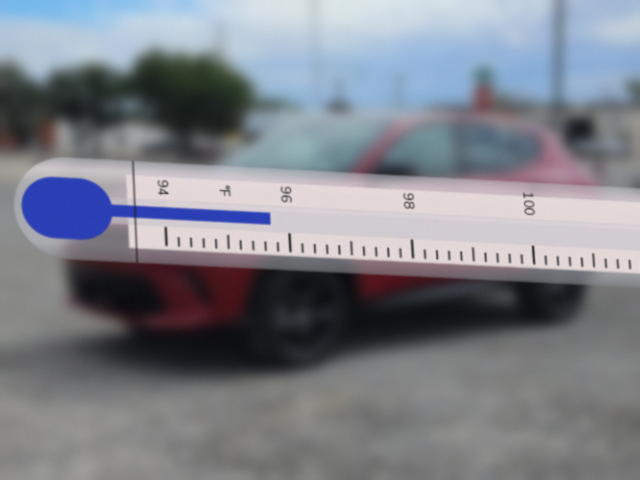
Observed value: 95.7 °F
